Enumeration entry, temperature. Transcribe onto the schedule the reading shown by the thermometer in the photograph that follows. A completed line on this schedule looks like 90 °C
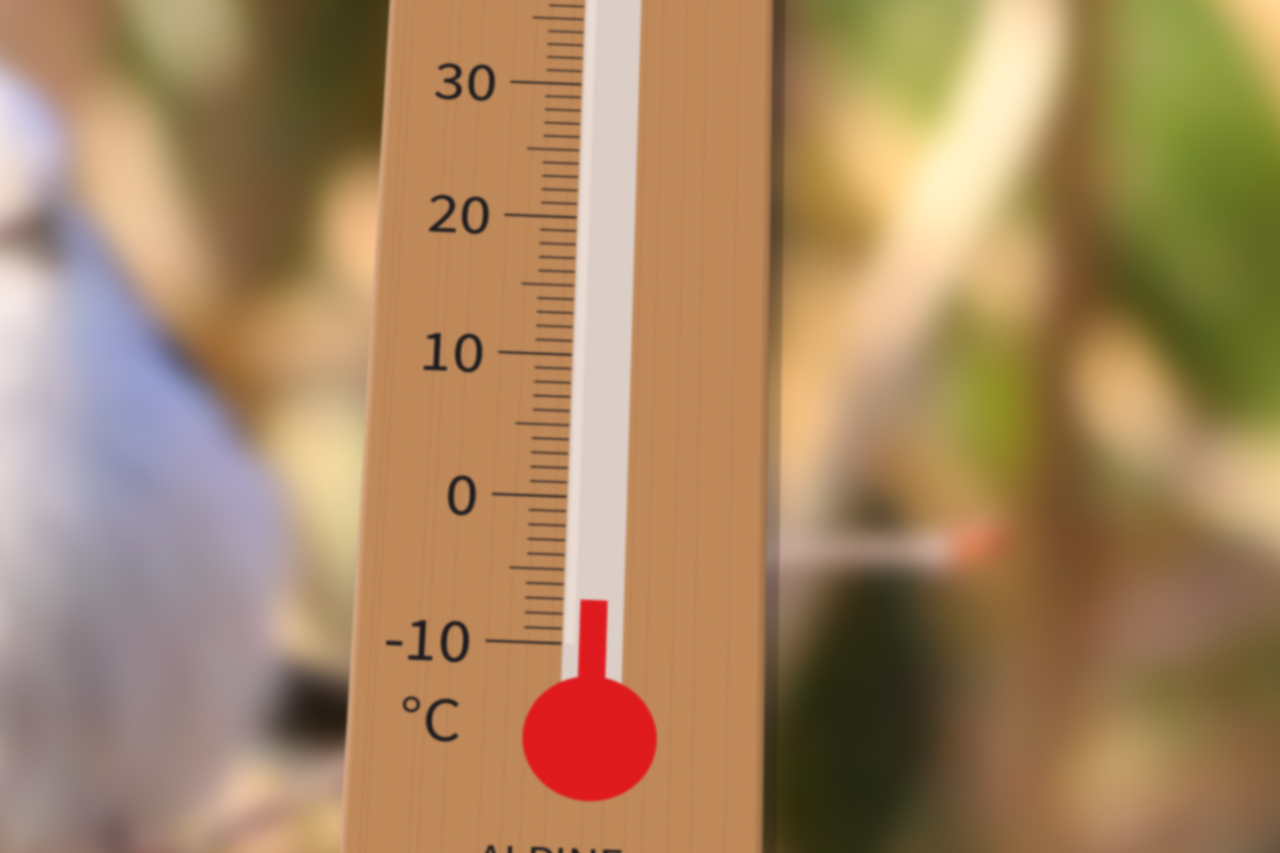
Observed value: -7 °C
